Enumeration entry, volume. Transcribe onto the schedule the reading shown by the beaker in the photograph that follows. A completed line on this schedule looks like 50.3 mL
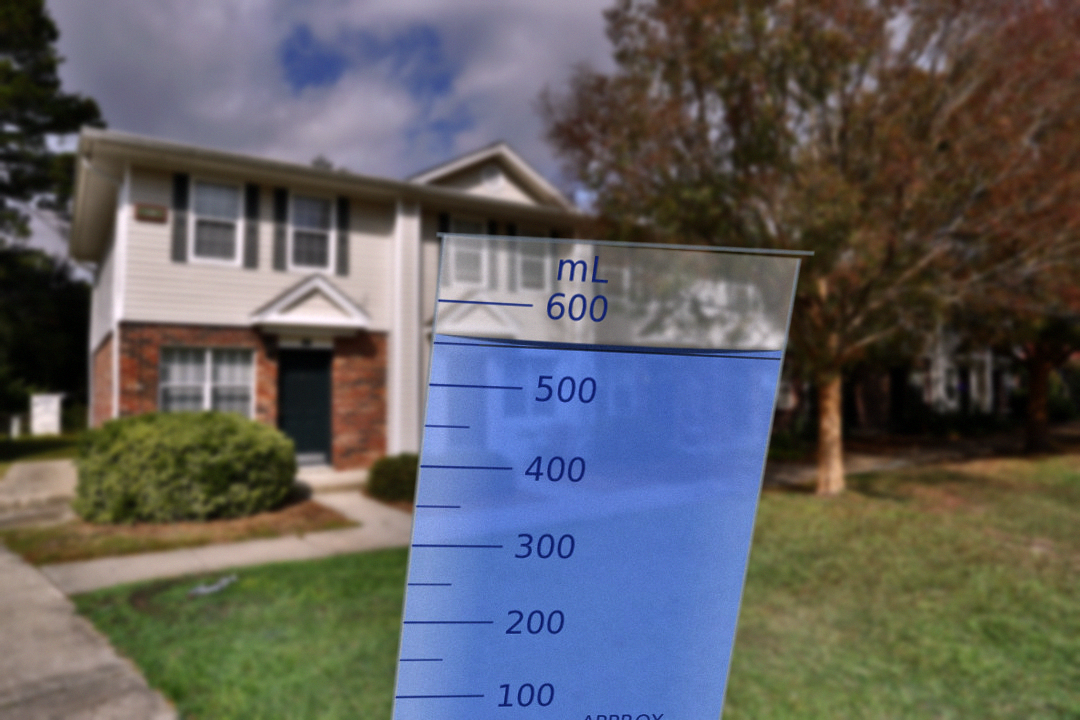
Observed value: 550 mL
